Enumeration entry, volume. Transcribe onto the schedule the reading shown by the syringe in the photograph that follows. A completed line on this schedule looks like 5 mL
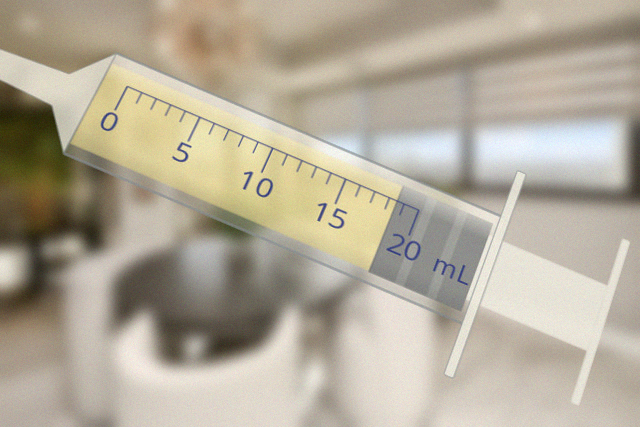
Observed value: 18.5 mL
